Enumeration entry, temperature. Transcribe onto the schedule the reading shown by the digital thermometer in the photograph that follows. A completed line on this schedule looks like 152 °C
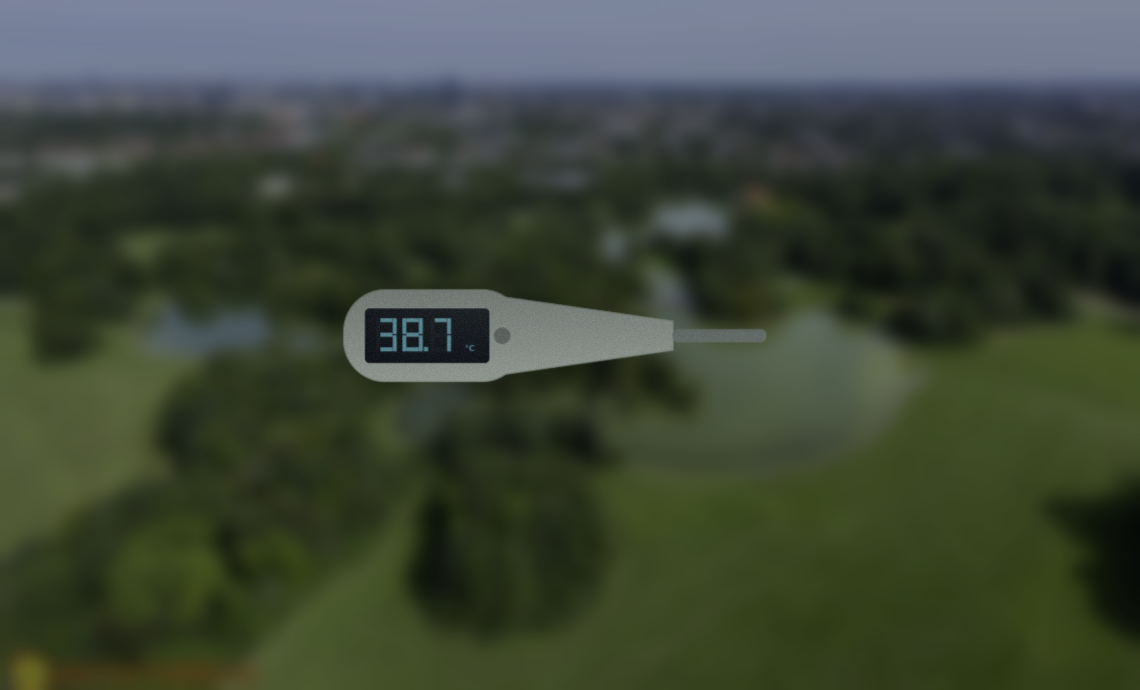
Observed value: 38.7 °C
